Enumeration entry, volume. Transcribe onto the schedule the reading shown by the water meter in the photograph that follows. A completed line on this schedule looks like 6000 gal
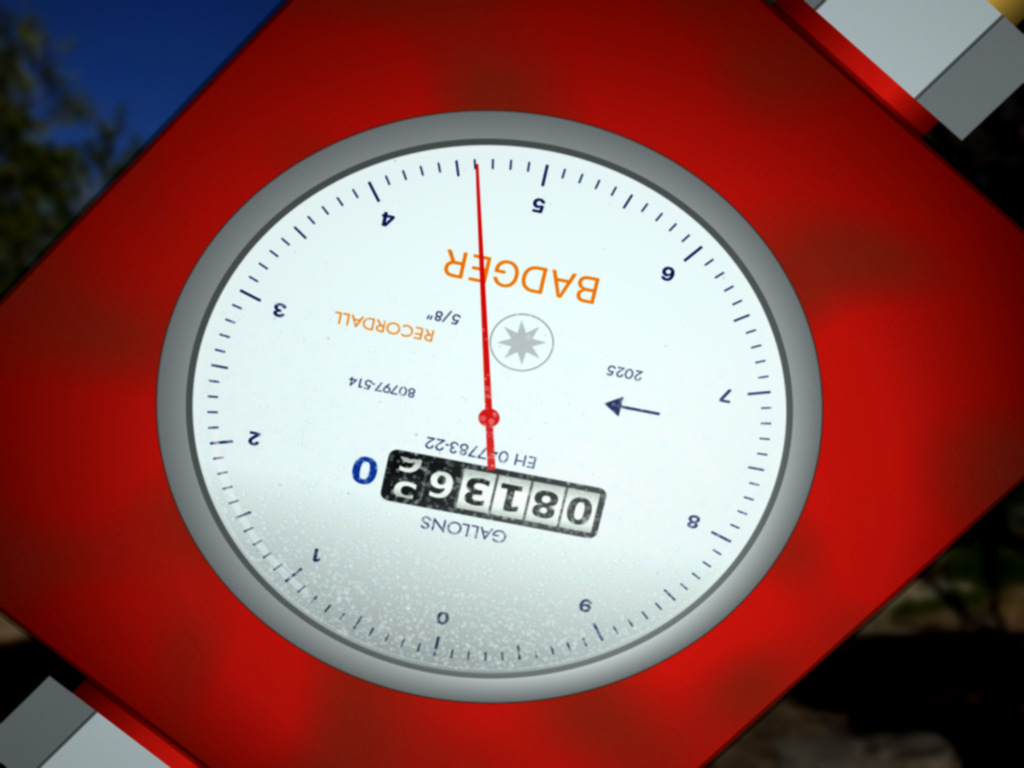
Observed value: 813654.6 gal
